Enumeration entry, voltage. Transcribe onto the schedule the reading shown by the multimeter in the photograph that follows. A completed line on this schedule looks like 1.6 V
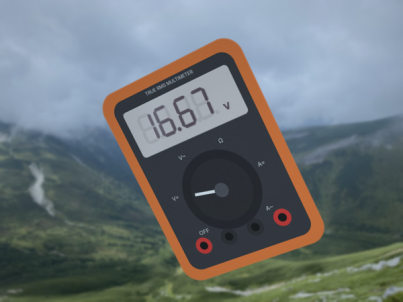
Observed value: 16.67 V
